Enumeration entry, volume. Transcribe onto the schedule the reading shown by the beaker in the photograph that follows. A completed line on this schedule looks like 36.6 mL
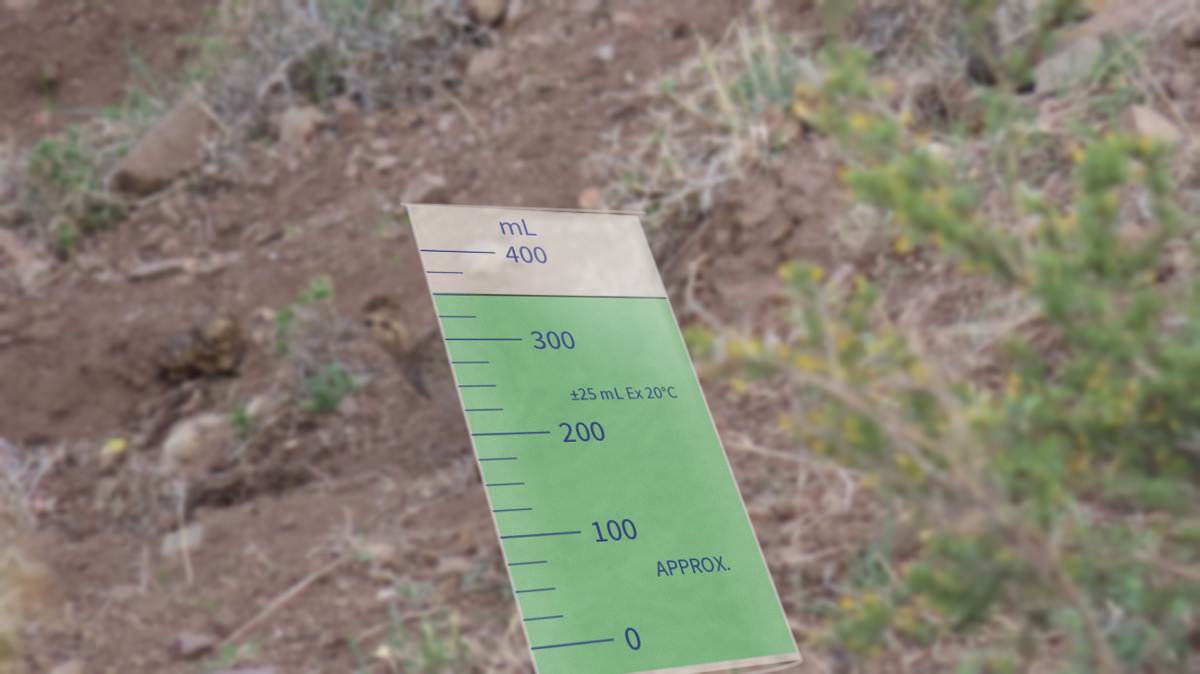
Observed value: 350 mL
